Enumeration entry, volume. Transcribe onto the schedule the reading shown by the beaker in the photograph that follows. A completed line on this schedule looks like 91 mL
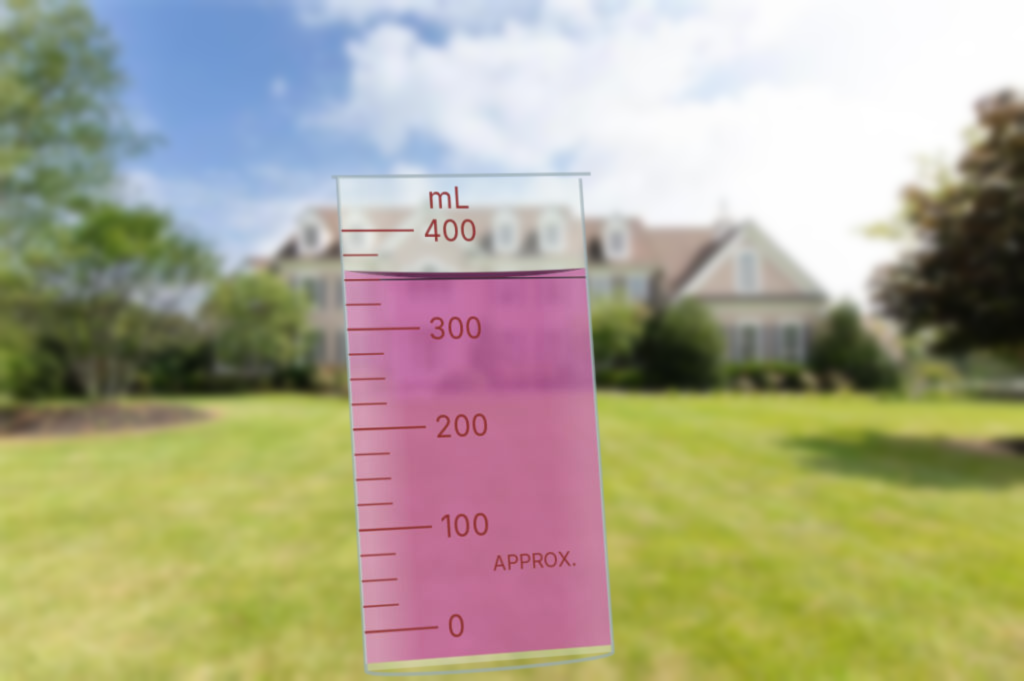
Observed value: 350 mL
